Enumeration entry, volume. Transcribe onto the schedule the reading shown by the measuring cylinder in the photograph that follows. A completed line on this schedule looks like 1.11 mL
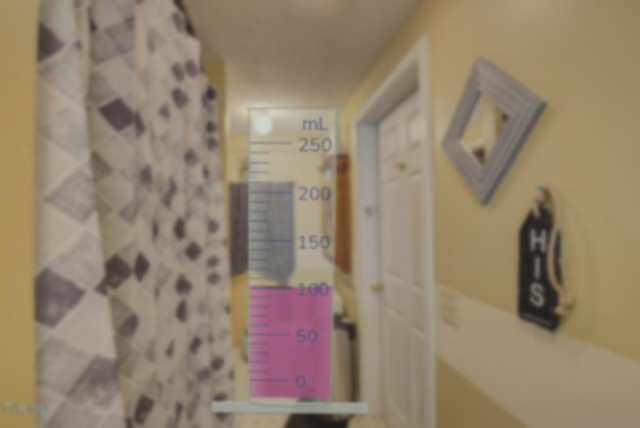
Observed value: 100 mL
